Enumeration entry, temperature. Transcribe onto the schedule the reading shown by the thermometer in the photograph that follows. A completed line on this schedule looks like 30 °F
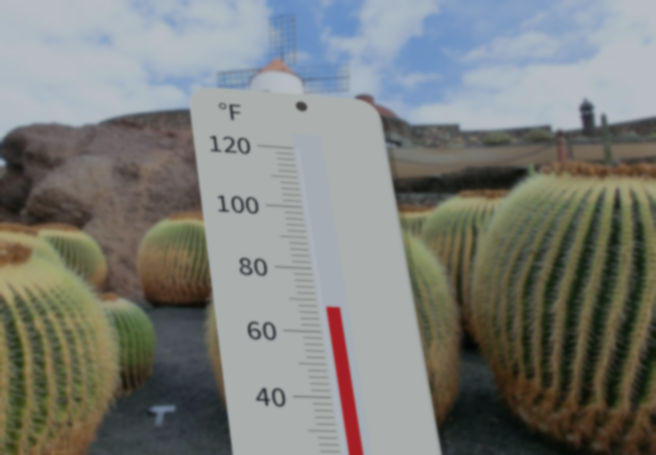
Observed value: 68 °F
